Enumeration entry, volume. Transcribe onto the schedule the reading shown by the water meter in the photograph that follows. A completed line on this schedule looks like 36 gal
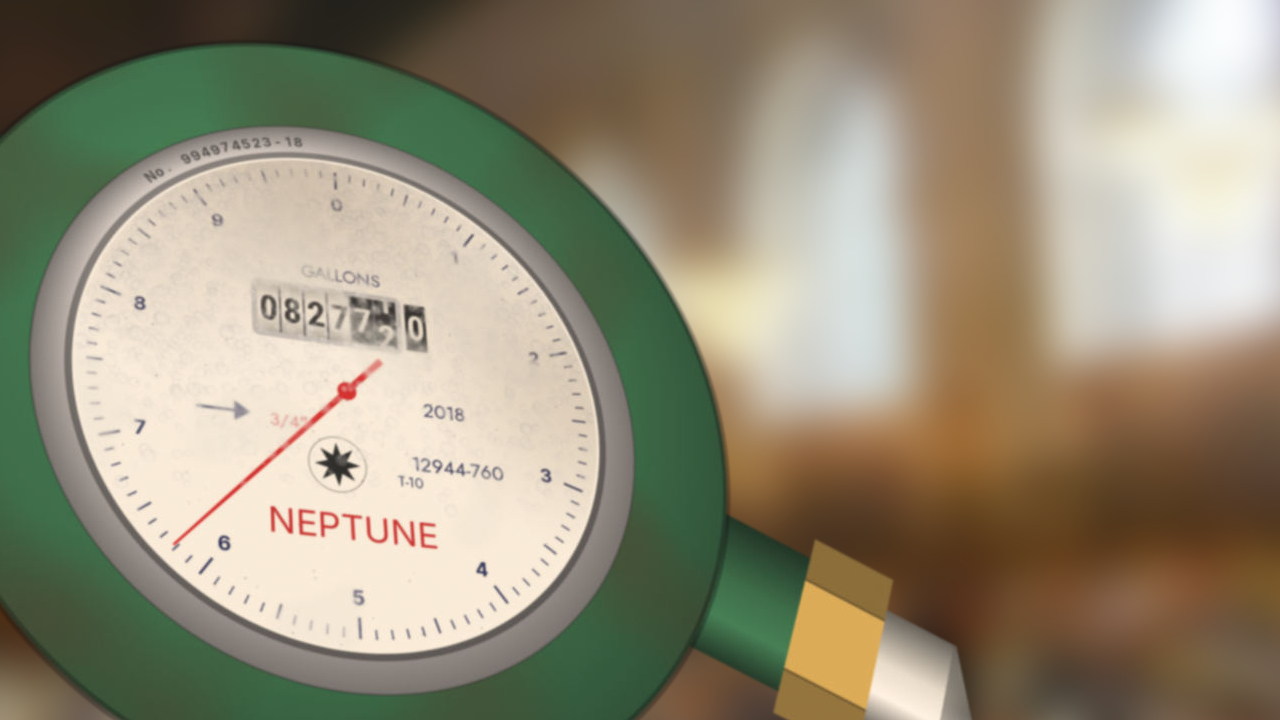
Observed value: 827716.2 gal
